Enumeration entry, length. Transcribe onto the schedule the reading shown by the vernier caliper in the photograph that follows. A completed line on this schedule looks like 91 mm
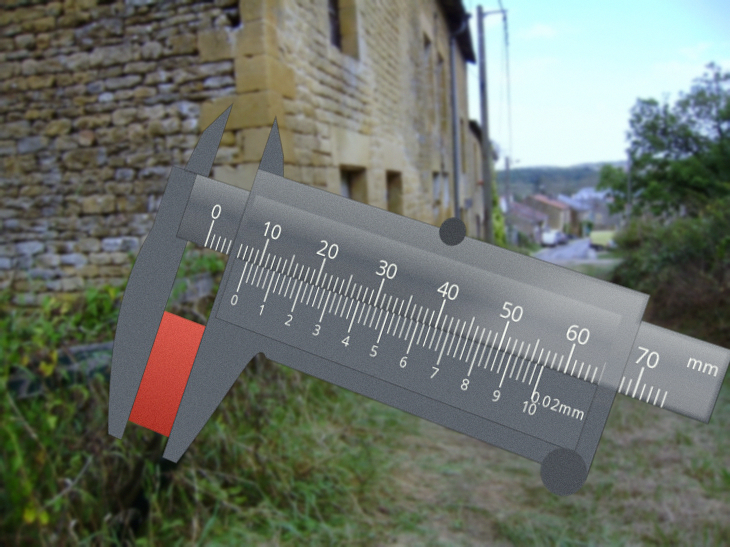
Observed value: 7.8 mm
